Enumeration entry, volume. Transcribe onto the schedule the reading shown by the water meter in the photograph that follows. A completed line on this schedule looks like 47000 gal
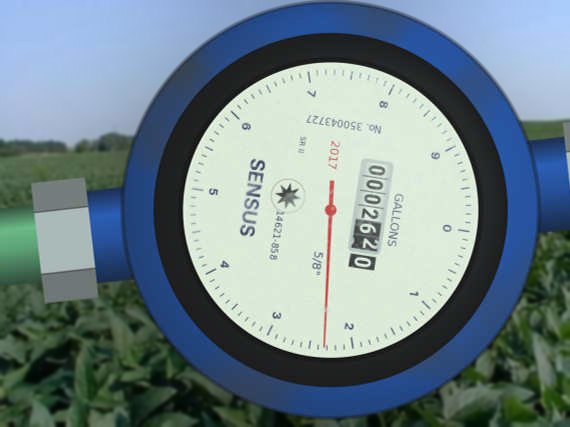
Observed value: 2622.3 gal
